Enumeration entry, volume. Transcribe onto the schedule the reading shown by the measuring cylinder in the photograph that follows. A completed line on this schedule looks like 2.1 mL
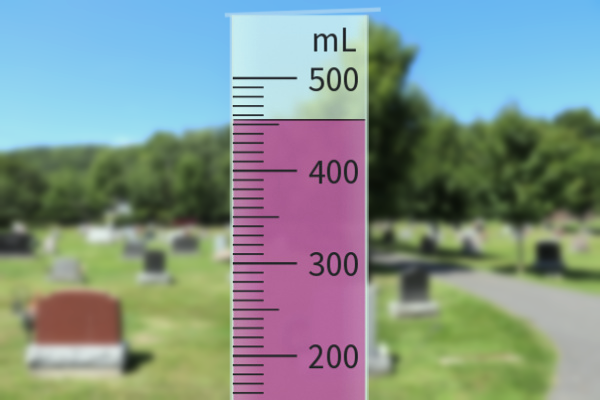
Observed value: 455 mL
